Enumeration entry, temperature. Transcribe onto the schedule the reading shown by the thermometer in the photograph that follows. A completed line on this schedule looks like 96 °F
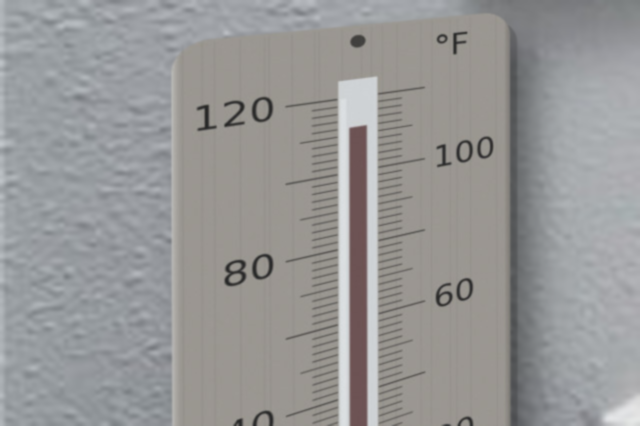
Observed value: 112 °F
